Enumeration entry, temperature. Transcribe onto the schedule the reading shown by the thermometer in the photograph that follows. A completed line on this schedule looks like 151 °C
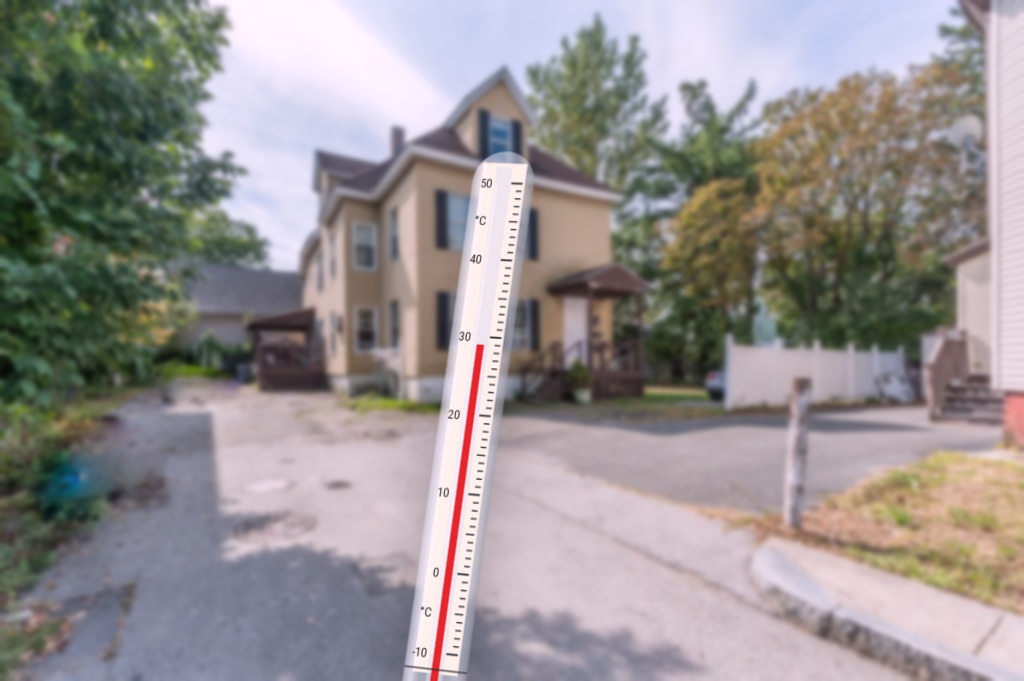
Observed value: 29 °C
